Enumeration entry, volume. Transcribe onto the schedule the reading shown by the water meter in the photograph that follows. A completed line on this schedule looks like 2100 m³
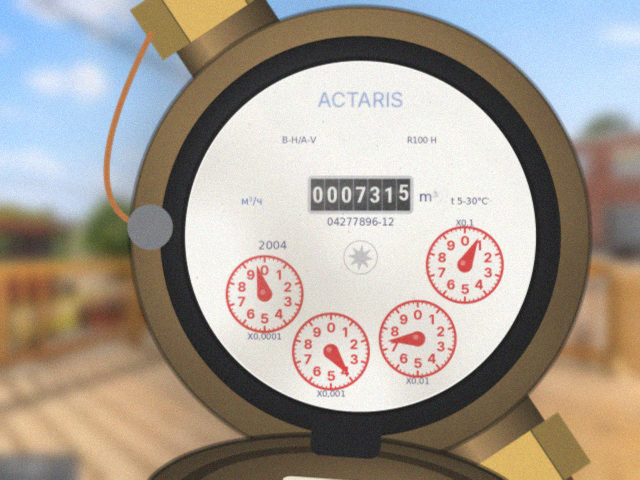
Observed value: 7315.0739 m³
